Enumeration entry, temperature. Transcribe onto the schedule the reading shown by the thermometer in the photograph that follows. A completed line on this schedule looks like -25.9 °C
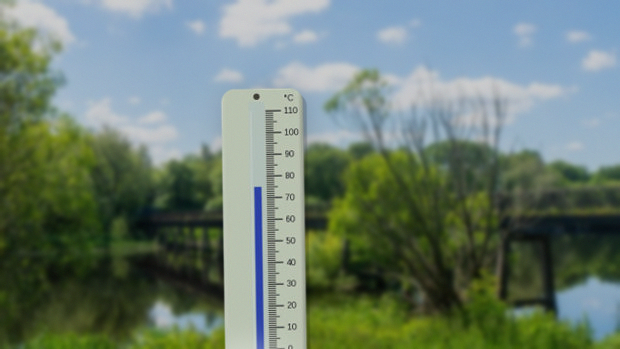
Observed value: 75 °C
